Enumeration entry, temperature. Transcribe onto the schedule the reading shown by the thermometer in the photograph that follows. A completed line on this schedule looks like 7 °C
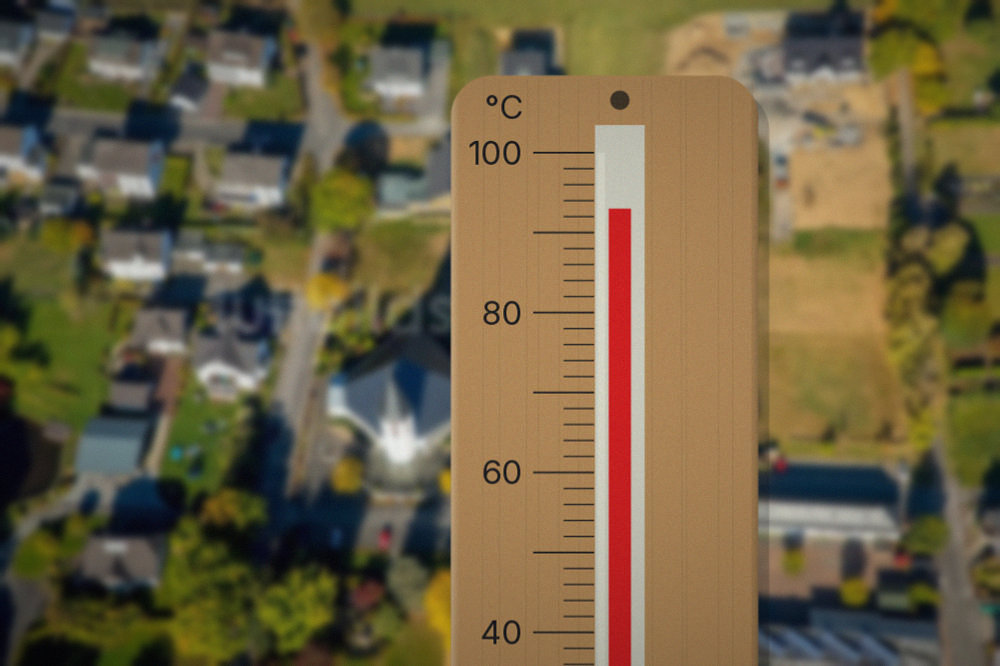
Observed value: 93 °C
